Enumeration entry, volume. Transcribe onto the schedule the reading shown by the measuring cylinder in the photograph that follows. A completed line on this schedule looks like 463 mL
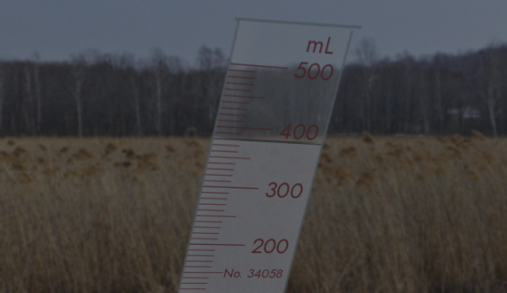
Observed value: 380 mL
